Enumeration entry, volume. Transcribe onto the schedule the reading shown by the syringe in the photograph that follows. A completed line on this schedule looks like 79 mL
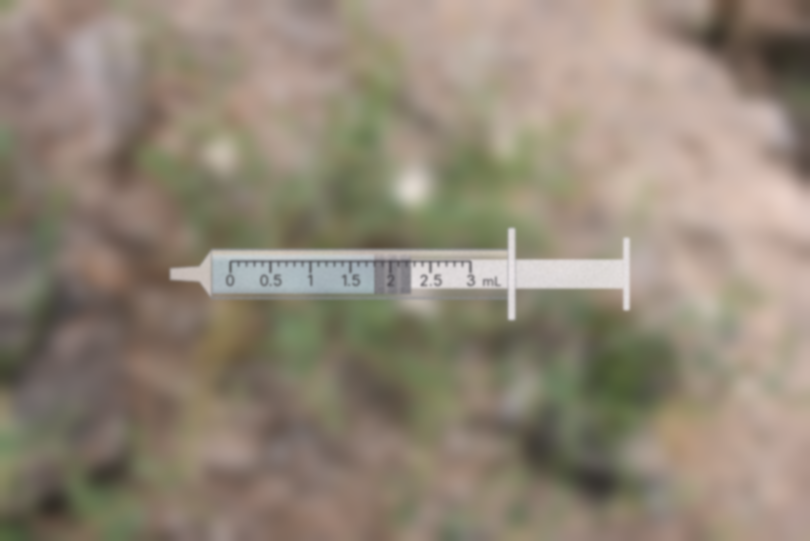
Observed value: 1.8 mL
